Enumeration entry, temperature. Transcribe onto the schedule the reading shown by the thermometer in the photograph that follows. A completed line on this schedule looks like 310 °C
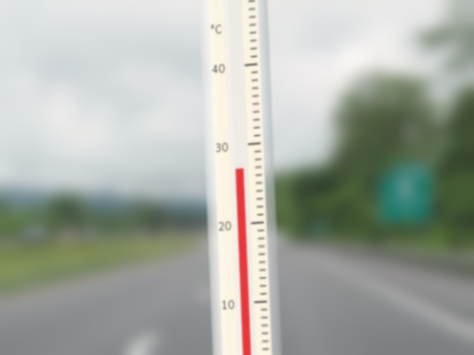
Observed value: 27 °C
